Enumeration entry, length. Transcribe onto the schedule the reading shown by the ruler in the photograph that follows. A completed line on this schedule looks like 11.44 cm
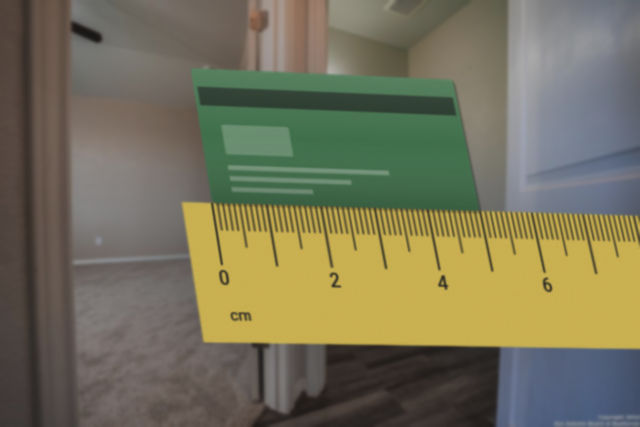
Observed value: 5 cm
